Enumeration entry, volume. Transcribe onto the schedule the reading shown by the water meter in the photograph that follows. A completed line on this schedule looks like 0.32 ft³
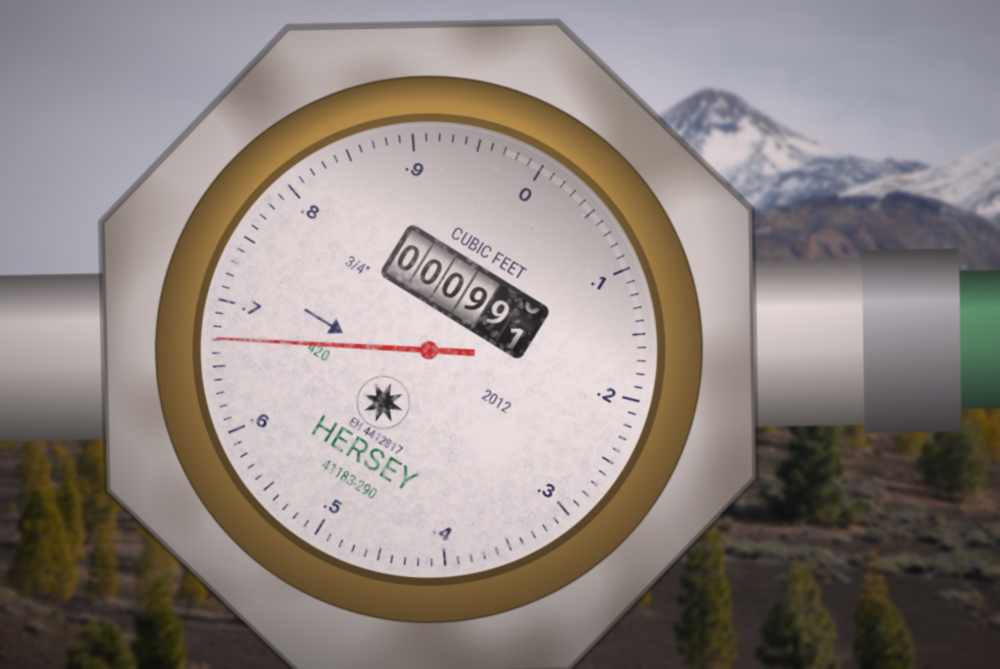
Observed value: 990.67 ft³
